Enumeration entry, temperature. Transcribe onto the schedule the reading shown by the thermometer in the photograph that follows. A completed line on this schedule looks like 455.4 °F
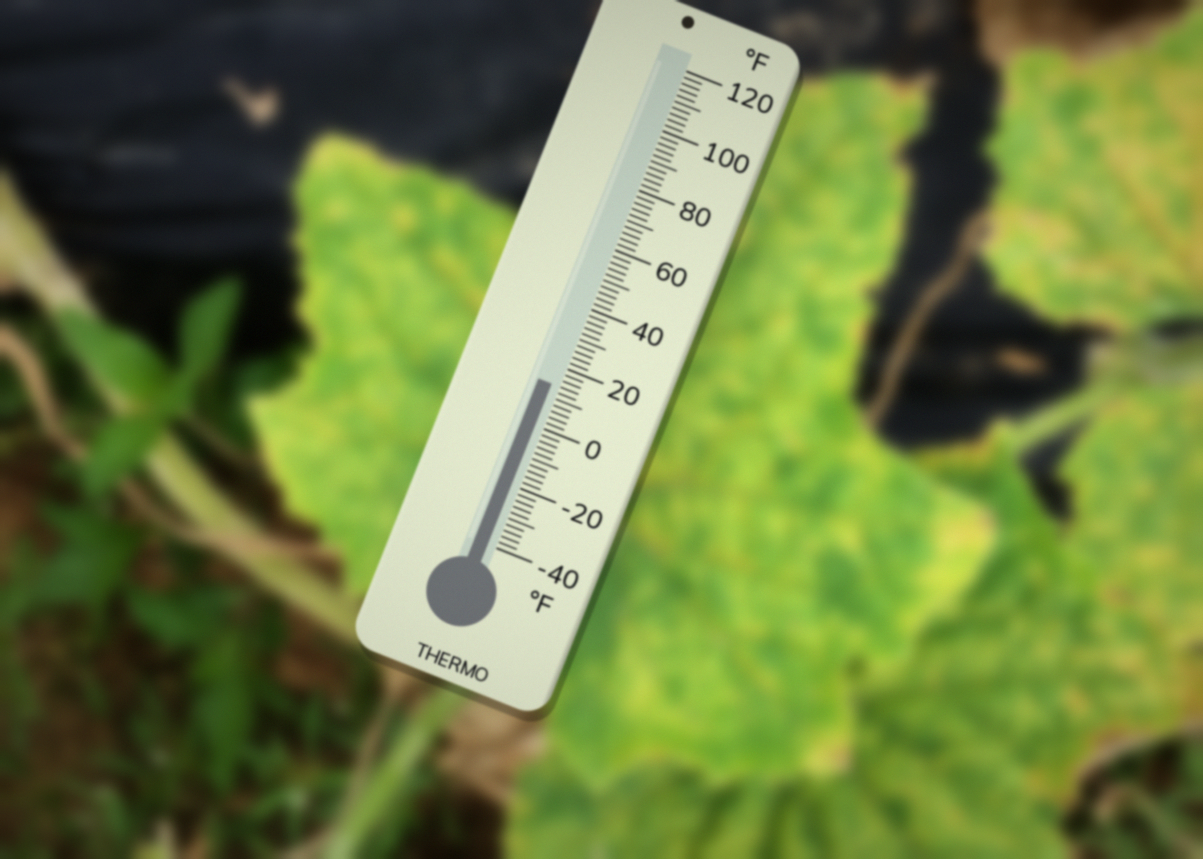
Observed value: 14 °F
